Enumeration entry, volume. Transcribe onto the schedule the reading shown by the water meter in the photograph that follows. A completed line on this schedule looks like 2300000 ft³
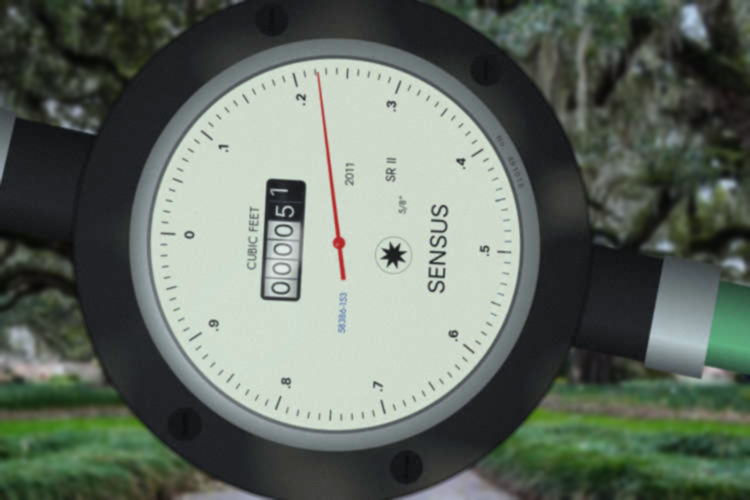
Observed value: 51.22 ft³
